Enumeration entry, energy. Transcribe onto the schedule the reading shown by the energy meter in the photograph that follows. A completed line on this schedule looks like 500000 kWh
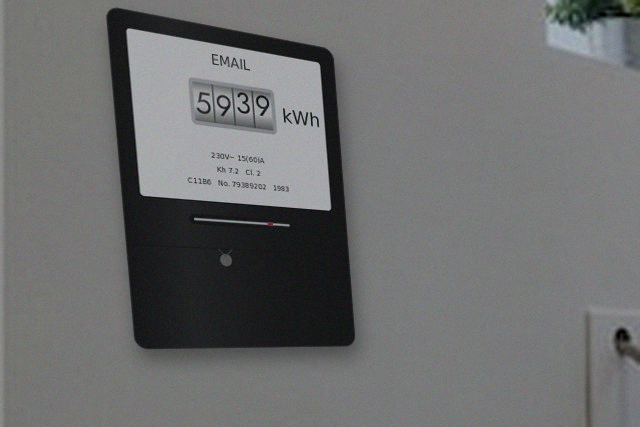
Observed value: 5939 kWh
